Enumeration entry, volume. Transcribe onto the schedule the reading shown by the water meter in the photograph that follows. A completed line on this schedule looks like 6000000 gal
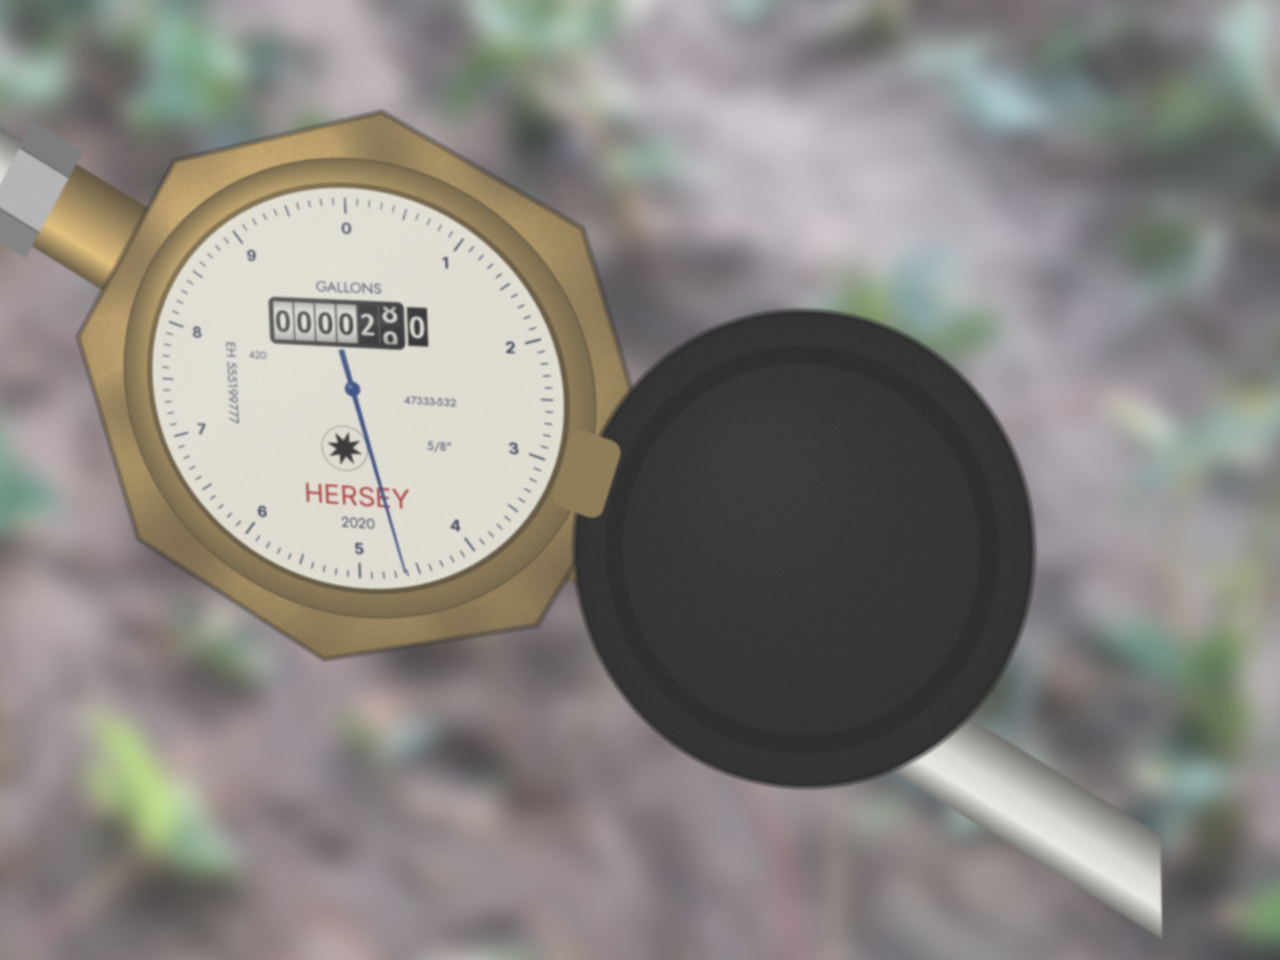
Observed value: 284.6 gal
